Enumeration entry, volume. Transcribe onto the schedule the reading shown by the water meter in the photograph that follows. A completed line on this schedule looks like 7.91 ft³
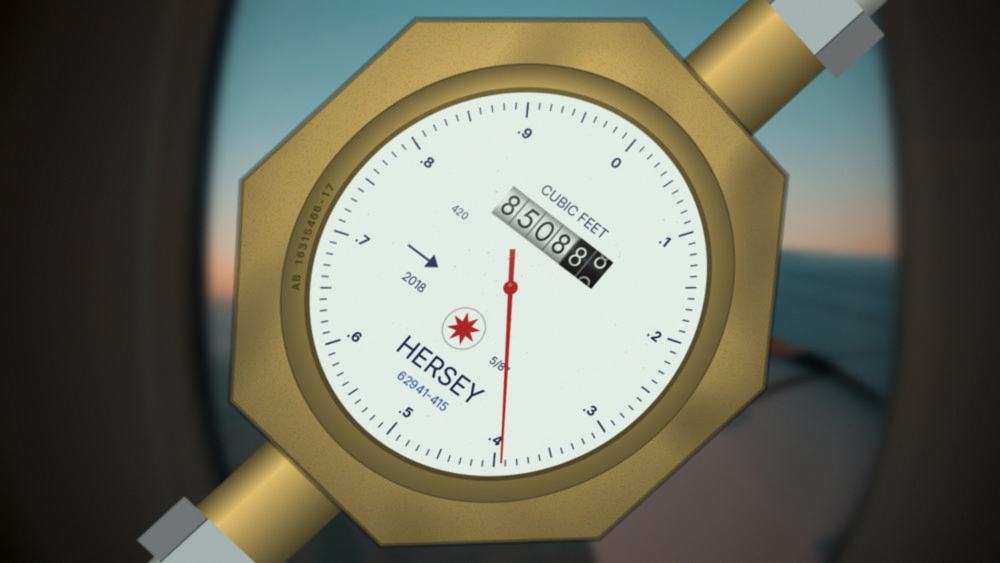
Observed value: 850888.39 ft³
